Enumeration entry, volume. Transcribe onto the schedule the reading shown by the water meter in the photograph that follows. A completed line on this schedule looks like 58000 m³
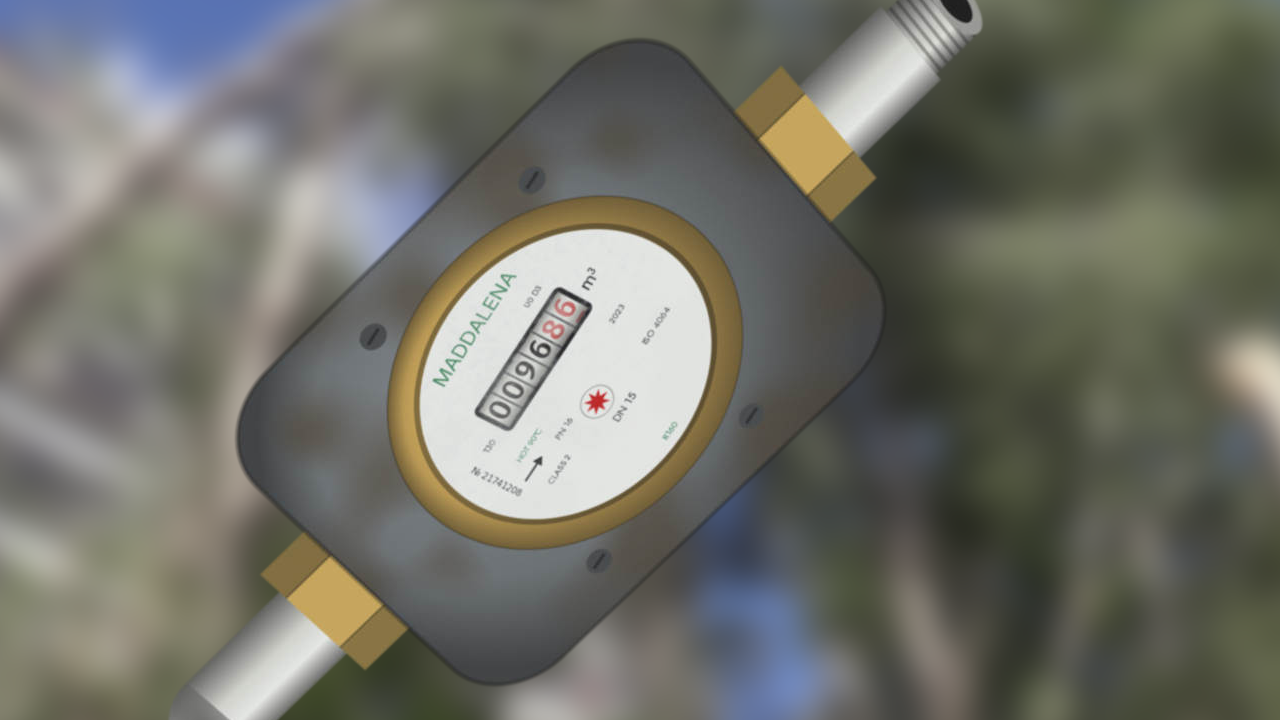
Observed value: 96.86 m³
